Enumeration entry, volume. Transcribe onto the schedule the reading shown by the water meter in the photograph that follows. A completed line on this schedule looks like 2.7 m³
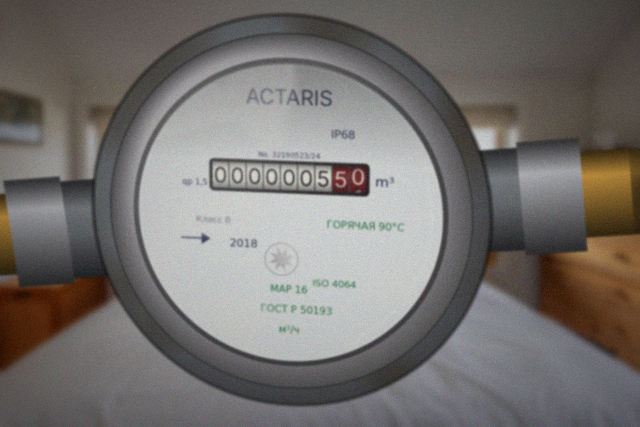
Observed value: 5.50 m³
